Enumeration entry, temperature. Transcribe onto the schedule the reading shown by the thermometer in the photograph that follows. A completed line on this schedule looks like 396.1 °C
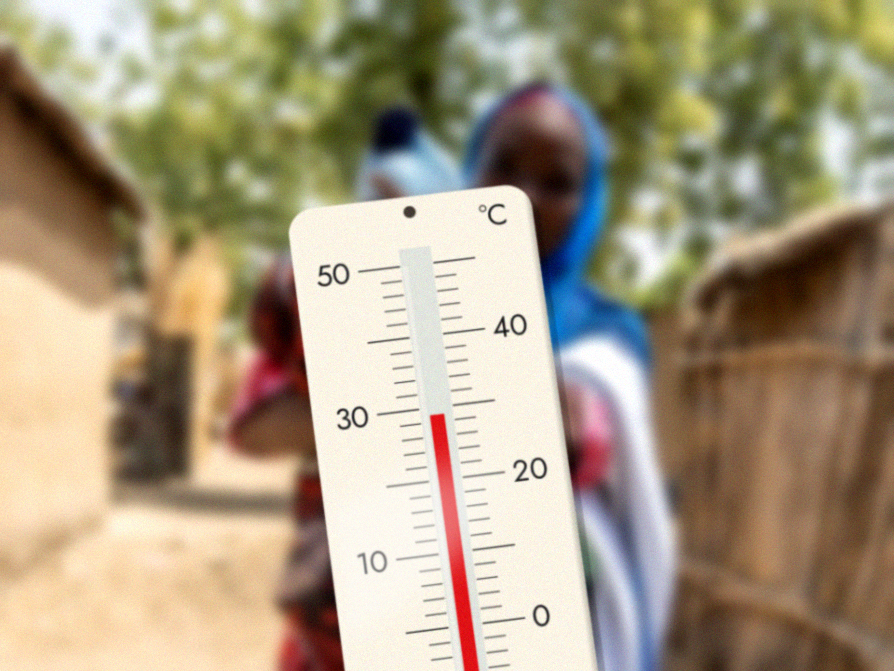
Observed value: 29 °C
